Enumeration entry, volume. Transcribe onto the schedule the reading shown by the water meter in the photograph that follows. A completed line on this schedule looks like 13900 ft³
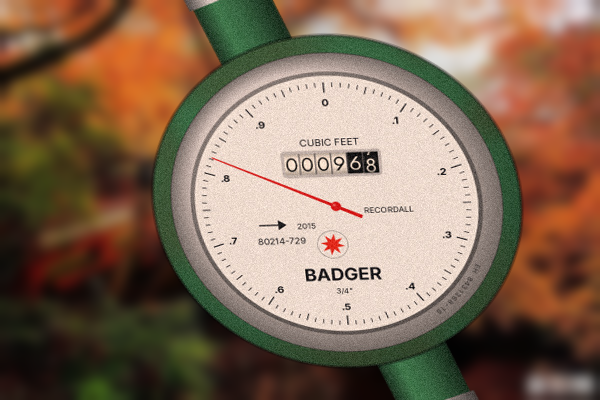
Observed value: 967.82 ft³
